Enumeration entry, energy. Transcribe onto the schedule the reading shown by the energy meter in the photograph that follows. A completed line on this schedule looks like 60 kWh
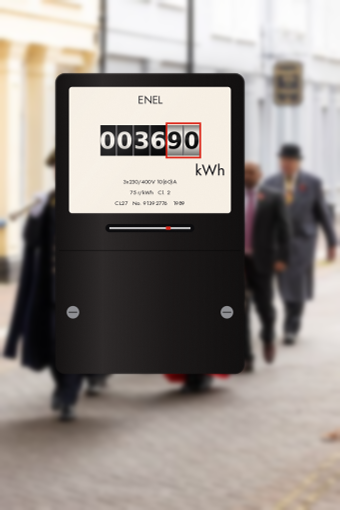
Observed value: 36.90 kWh
